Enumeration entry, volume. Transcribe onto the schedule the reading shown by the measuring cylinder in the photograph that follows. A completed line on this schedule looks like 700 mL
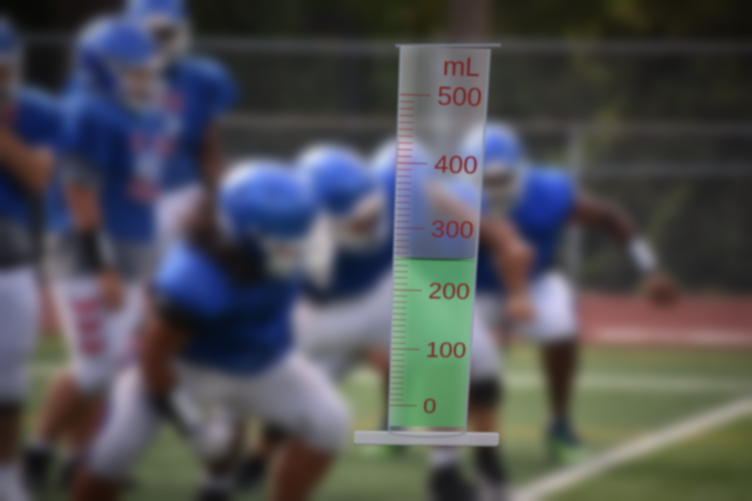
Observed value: 250 mL
